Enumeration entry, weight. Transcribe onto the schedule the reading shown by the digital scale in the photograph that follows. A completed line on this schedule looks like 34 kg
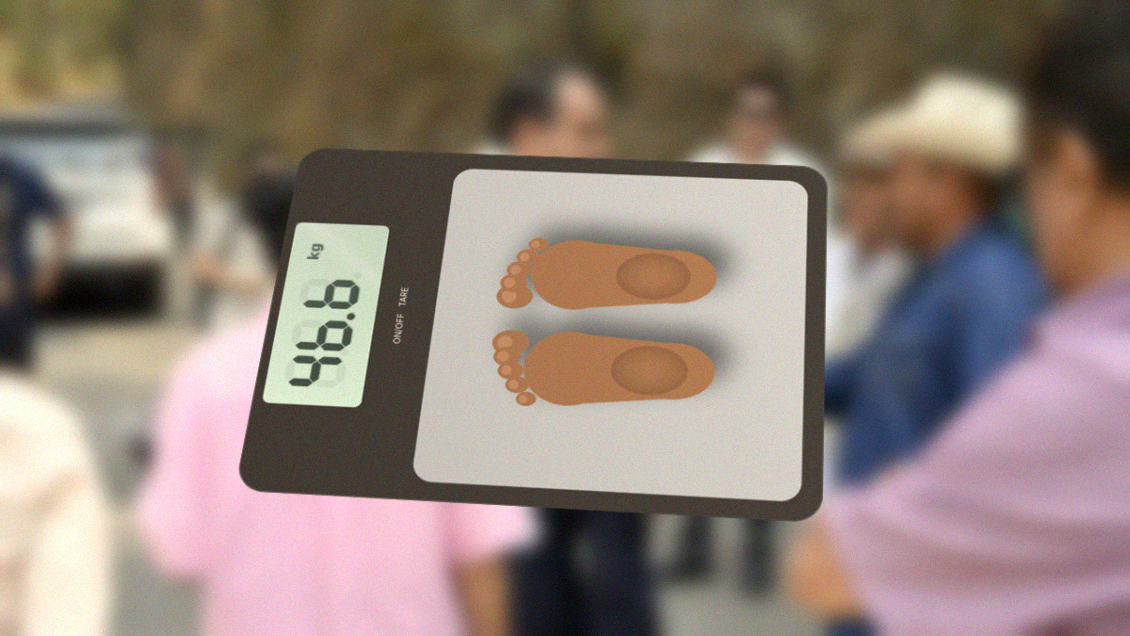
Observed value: 46.6 kg
